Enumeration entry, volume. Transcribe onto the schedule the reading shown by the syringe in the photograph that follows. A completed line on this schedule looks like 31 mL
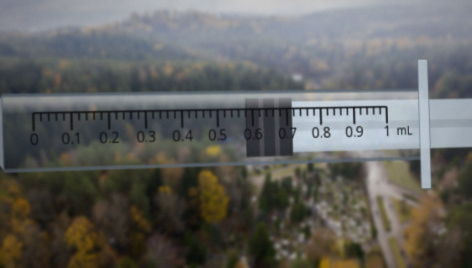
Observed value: 0.58 mL
